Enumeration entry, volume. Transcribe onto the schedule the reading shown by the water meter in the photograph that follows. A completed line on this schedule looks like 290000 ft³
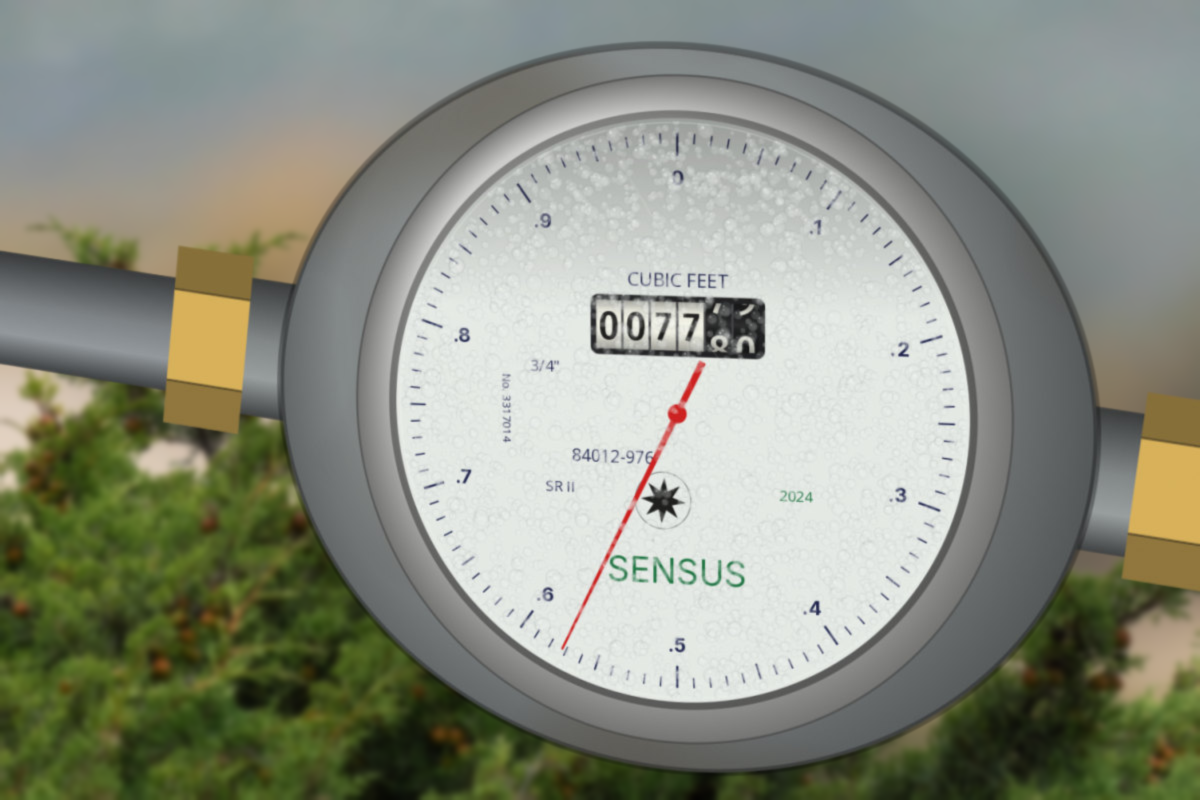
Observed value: 7779.57 ft³
